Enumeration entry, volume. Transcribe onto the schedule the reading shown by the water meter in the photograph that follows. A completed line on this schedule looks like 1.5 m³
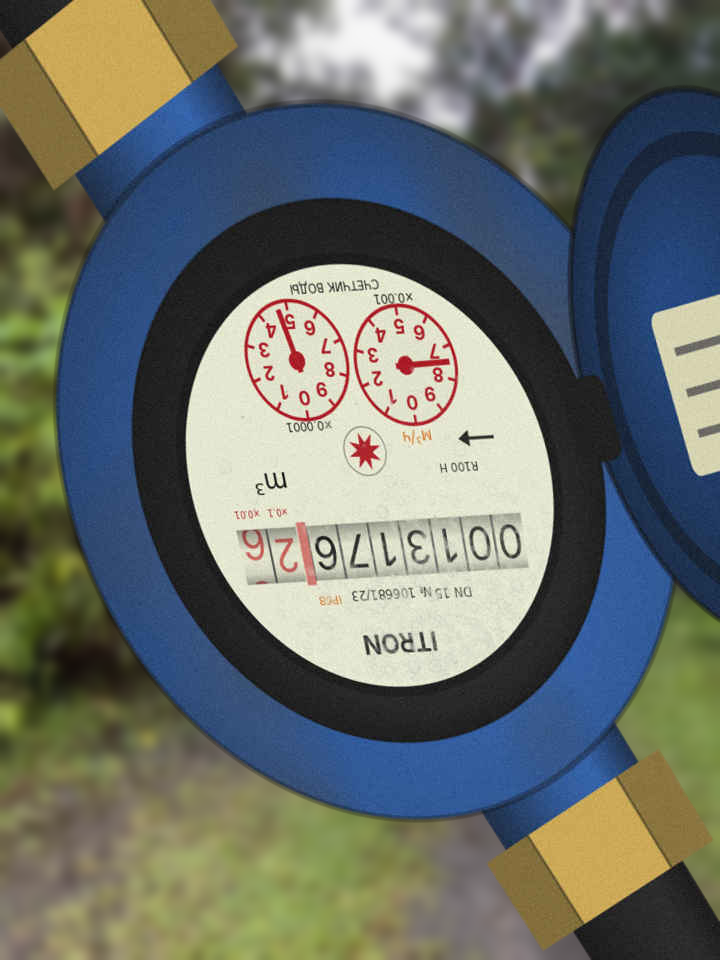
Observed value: 13176.2574 m³
